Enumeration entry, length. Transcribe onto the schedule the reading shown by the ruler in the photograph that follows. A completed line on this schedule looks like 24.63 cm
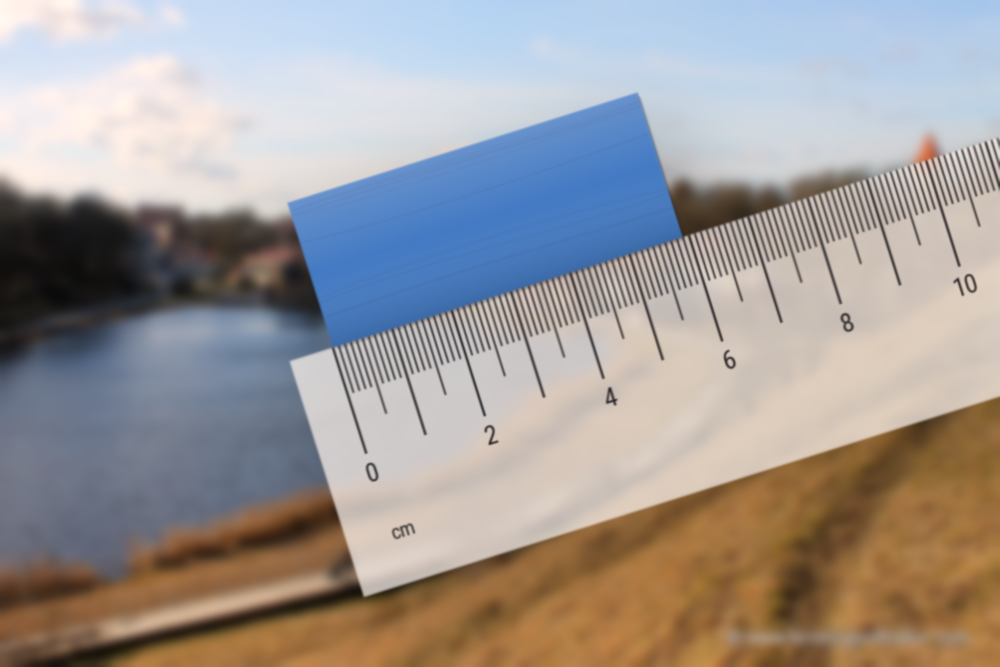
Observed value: 5.9 cm
